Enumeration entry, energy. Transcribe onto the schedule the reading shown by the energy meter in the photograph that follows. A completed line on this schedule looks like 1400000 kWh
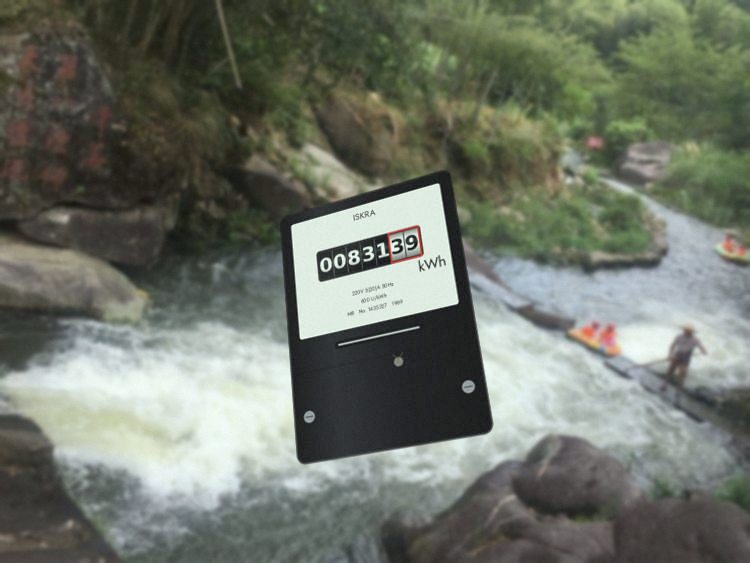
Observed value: 831.39 kWh
